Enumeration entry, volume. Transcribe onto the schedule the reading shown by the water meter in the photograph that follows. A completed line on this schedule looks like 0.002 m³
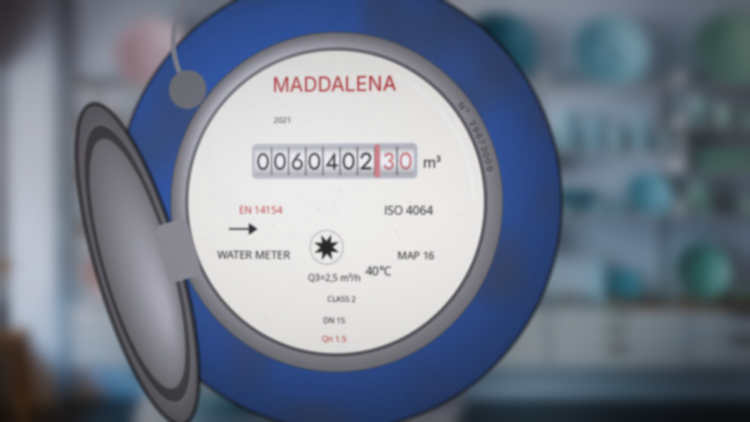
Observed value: 60402.30 m³
